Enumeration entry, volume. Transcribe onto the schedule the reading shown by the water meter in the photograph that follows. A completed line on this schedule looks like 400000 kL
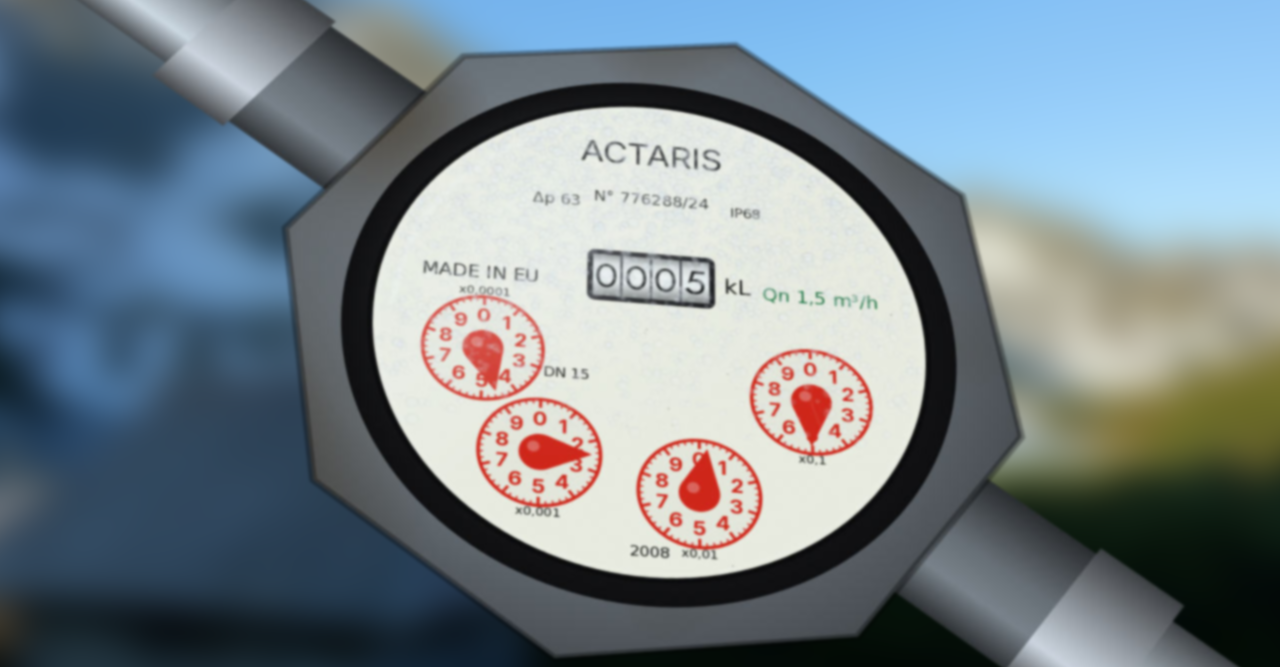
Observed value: 5.5024 kL
